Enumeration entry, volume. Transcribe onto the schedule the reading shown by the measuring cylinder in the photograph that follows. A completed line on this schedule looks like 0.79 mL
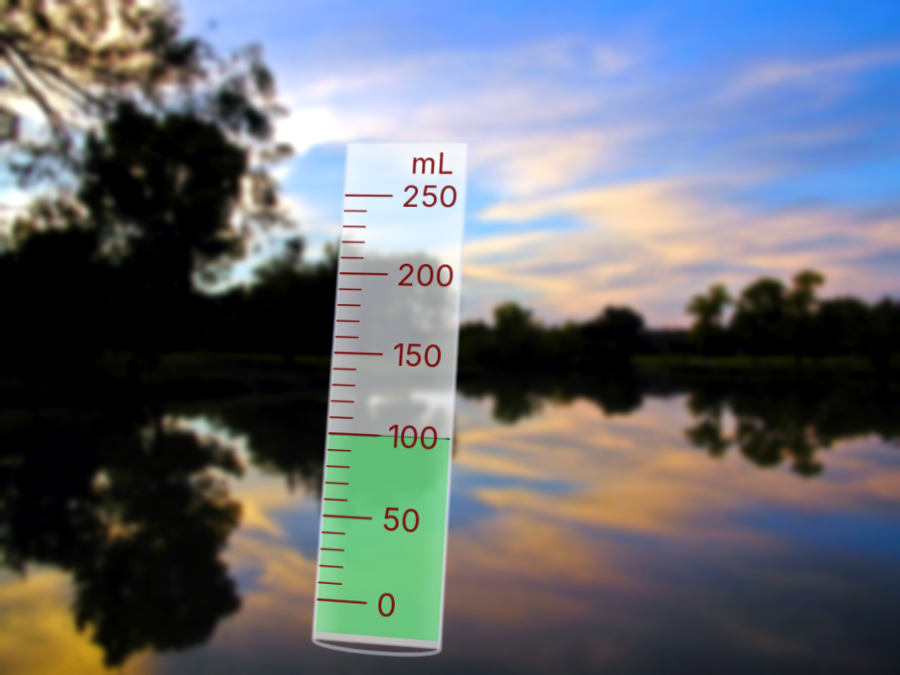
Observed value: 100 mL
